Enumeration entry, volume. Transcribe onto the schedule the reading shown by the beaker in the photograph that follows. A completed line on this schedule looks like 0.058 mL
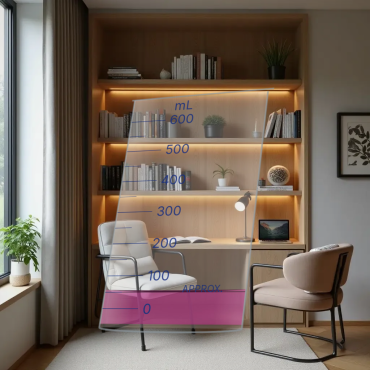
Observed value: 50 mL
